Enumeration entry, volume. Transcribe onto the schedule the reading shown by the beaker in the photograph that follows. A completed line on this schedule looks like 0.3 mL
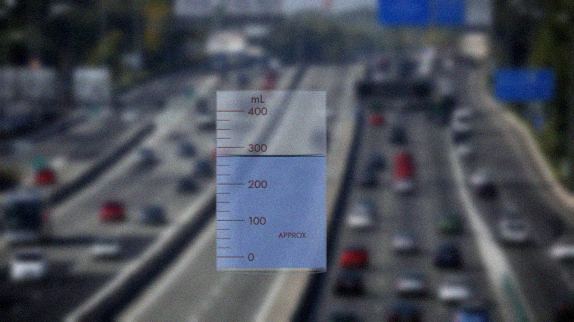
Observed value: 275 mL
